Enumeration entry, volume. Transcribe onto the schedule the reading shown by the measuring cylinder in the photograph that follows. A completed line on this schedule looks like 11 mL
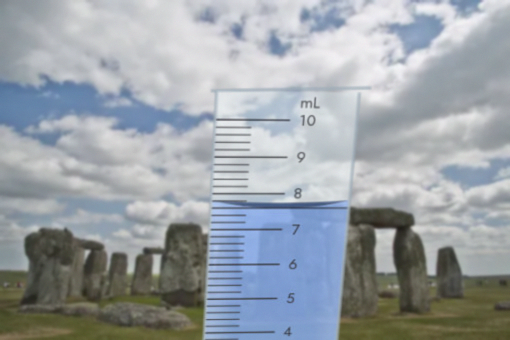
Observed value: 7.6 mL
